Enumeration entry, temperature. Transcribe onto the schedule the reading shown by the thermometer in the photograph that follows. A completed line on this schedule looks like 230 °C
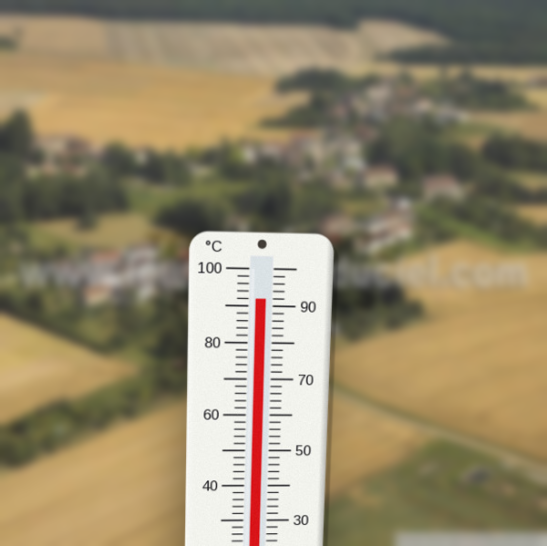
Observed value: 92 °C
